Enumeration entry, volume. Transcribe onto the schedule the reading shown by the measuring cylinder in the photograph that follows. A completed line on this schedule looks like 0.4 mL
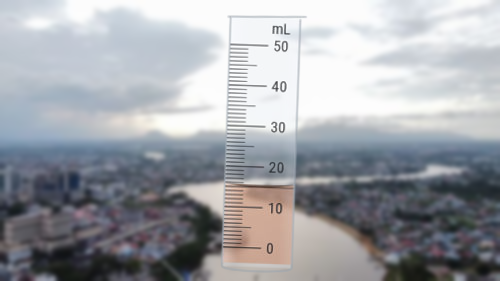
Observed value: 15 mL
